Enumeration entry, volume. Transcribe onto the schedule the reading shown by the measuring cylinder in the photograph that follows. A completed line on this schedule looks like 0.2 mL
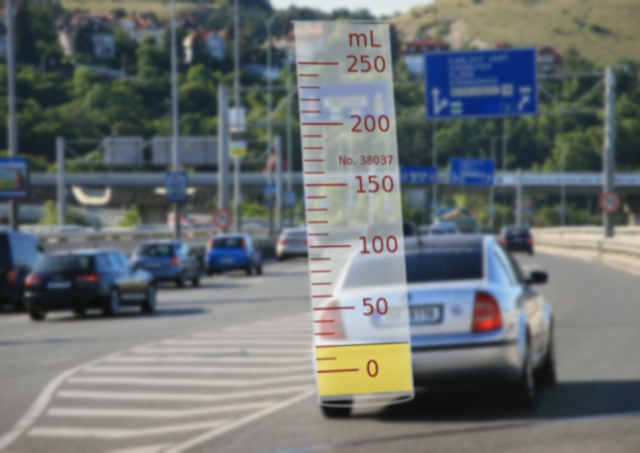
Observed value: 20 mL
